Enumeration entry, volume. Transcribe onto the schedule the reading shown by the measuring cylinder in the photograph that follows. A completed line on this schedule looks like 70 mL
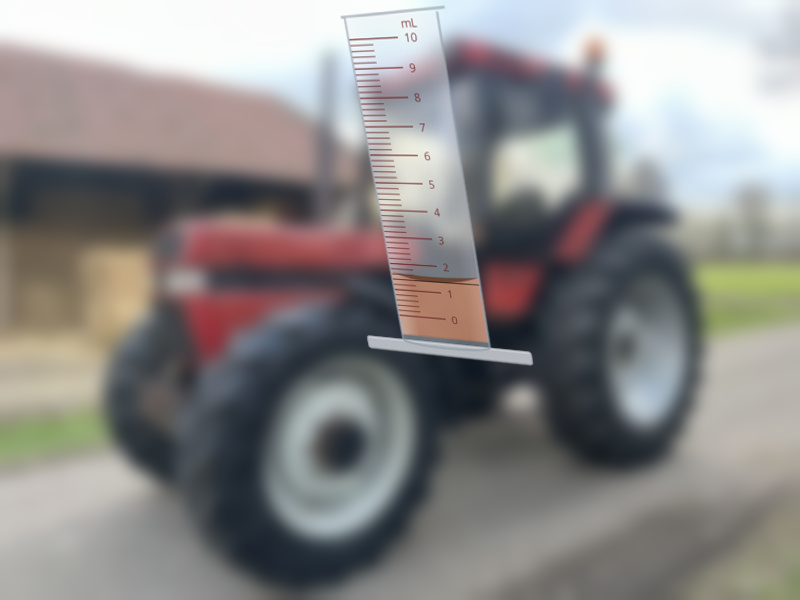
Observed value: 1.4 mL
